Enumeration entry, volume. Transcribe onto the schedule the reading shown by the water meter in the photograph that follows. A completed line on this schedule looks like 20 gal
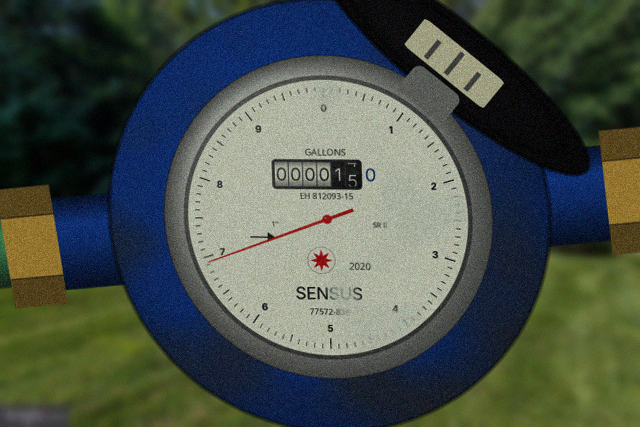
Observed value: 146.9 gal
